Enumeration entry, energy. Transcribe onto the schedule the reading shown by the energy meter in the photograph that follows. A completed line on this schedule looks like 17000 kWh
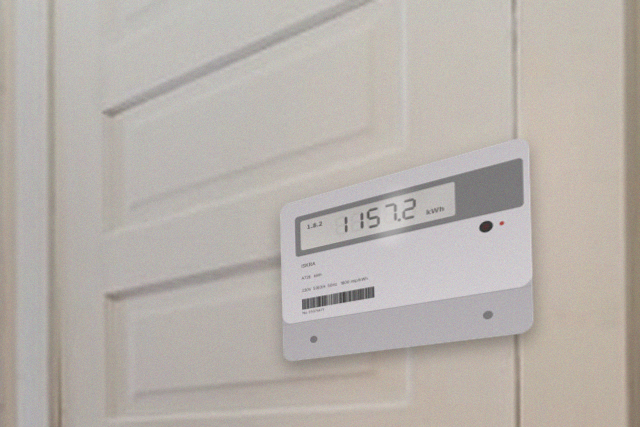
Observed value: 1157.2 kWh
